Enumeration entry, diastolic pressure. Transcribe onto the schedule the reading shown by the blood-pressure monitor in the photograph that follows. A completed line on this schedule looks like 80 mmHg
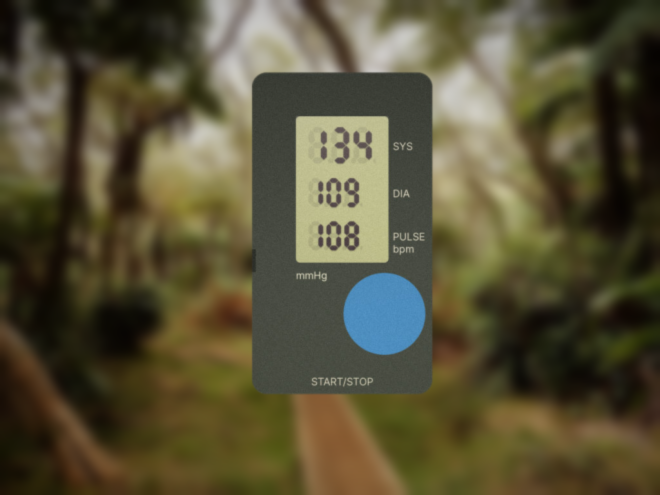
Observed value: 109 mmHg
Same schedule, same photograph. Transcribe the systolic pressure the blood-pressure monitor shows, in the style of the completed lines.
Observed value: 134 mmHg
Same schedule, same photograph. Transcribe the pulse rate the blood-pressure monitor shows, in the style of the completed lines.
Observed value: 108 bpm
